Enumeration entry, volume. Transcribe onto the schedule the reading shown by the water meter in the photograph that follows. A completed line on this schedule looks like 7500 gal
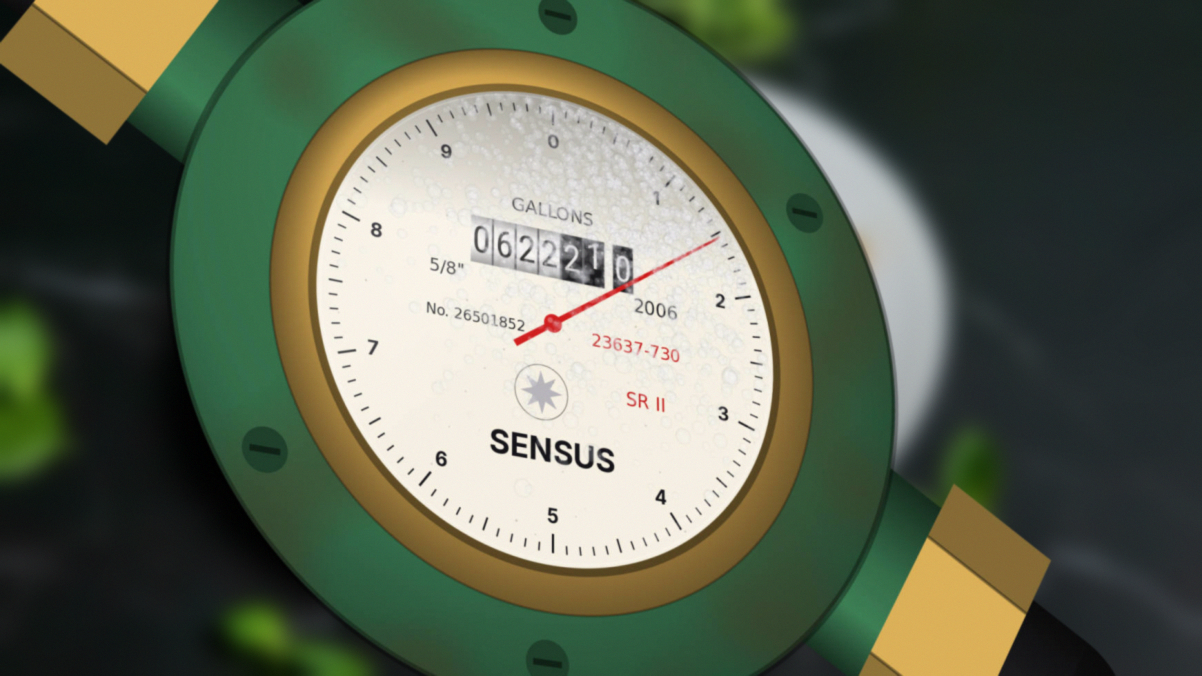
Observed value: 622211.5 gal
